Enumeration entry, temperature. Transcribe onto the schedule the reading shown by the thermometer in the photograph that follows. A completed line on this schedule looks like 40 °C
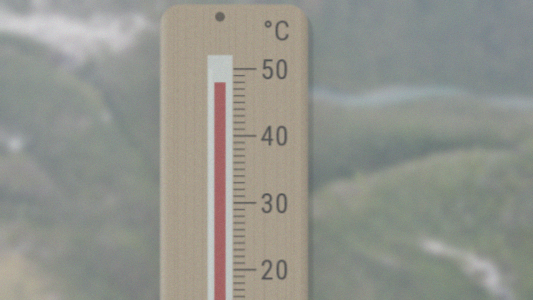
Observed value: 48 °C
